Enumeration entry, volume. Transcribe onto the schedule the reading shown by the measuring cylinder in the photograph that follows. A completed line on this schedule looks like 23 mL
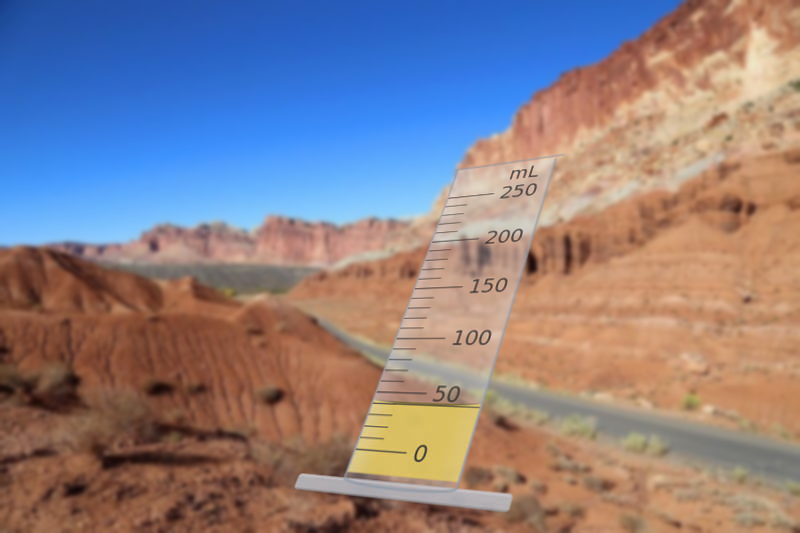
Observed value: 40 mL
